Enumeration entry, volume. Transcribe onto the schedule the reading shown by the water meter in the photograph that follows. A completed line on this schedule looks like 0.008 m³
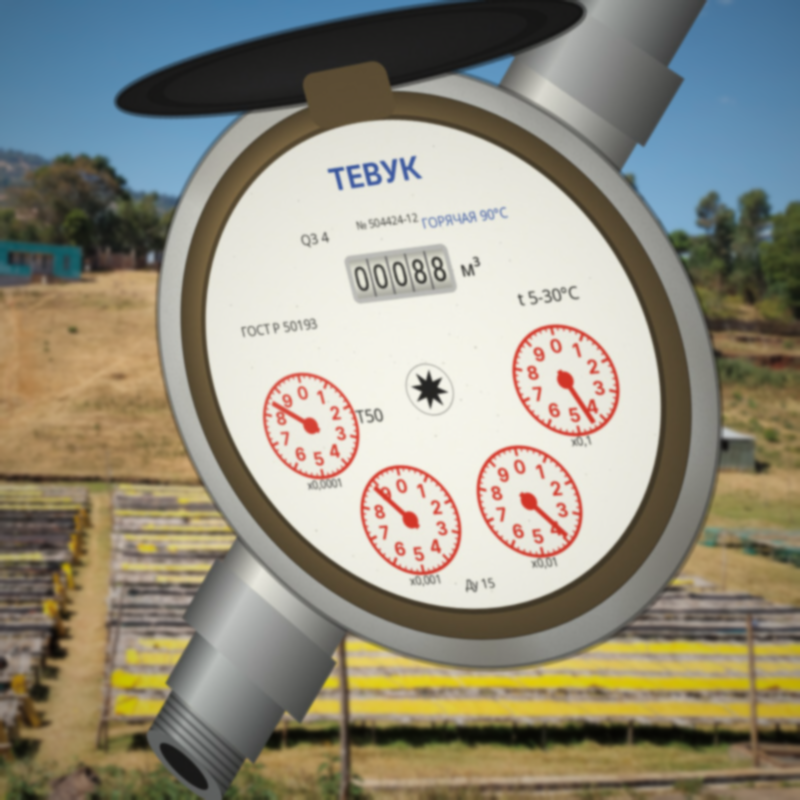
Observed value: 88.4388 m³
